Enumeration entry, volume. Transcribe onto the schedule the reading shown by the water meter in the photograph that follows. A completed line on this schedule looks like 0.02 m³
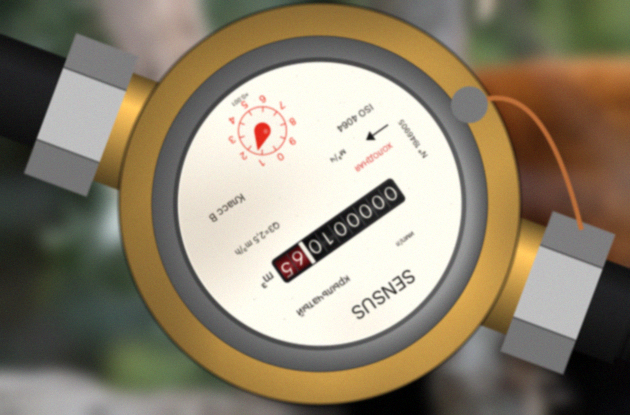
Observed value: 10.651 m³
